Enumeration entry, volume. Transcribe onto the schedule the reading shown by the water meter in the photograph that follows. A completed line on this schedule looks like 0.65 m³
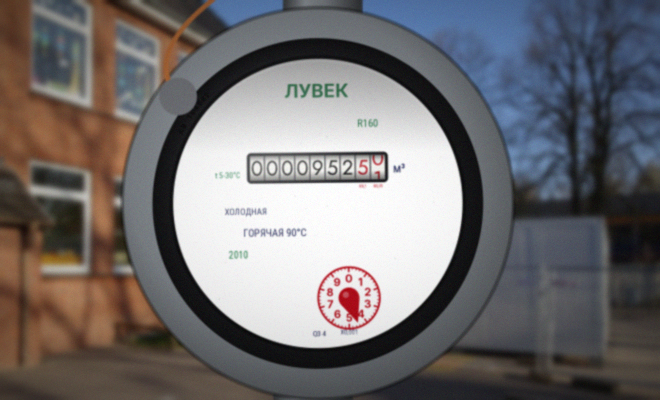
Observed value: 952.504 m³
